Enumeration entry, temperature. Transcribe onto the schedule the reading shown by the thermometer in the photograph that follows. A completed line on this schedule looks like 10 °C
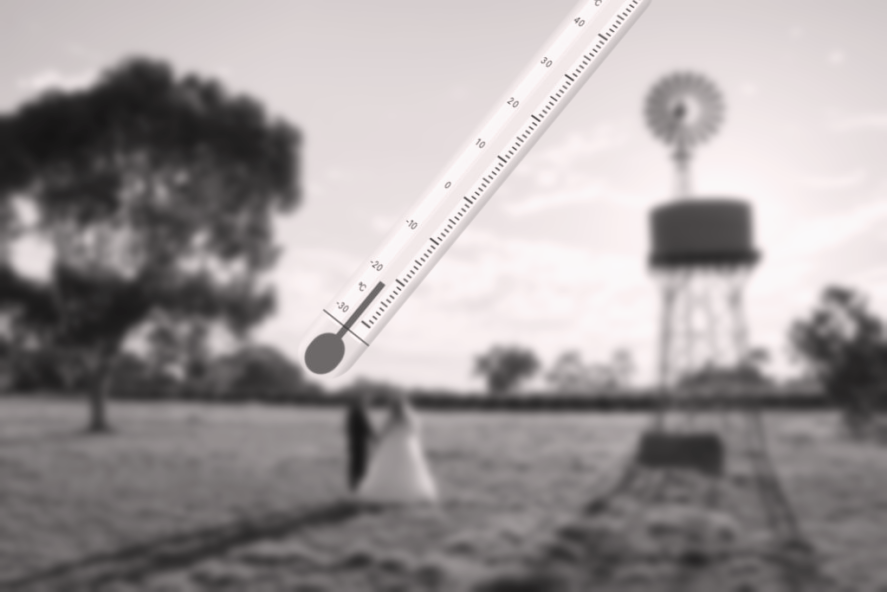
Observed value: -22 °C
